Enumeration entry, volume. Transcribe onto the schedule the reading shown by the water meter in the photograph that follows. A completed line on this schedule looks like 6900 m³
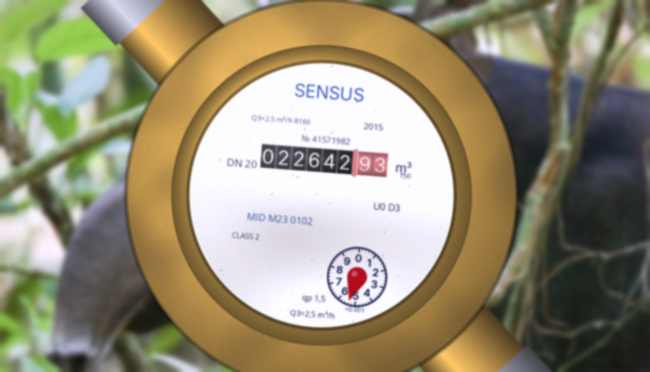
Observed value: 22642.935 m³
